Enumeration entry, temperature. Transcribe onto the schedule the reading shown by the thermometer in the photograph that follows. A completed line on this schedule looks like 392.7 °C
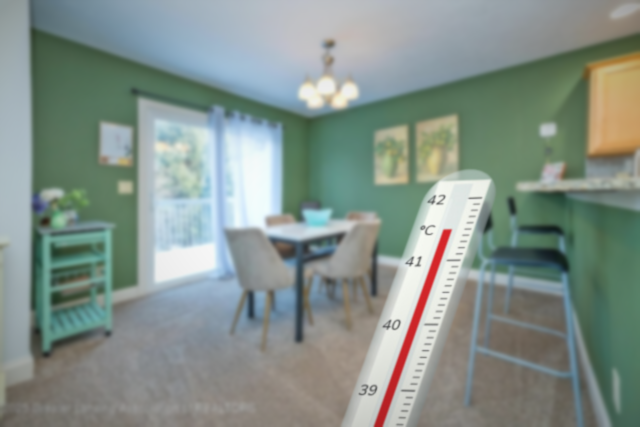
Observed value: 41.5 °C
